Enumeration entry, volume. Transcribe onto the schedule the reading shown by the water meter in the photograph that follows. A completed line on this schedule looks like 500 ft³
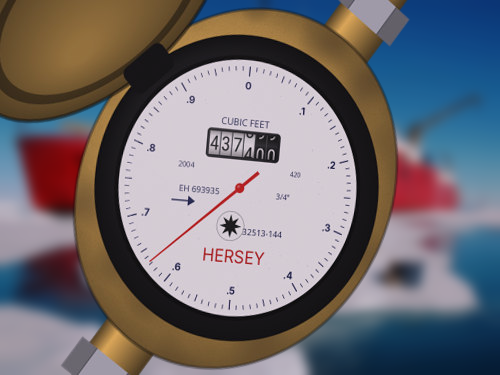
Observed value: 437399.63 ft³
